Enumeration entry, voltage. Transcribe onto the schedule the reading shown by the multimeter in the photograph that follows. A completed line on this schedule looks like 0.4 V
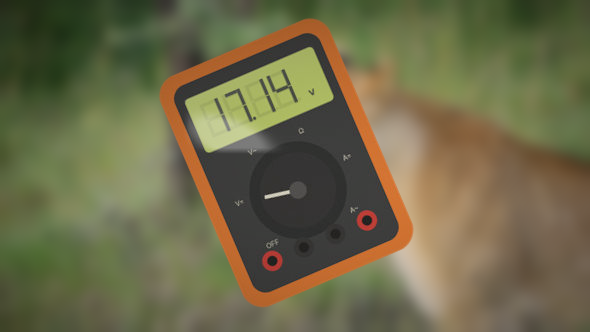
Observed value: 17.14 V
